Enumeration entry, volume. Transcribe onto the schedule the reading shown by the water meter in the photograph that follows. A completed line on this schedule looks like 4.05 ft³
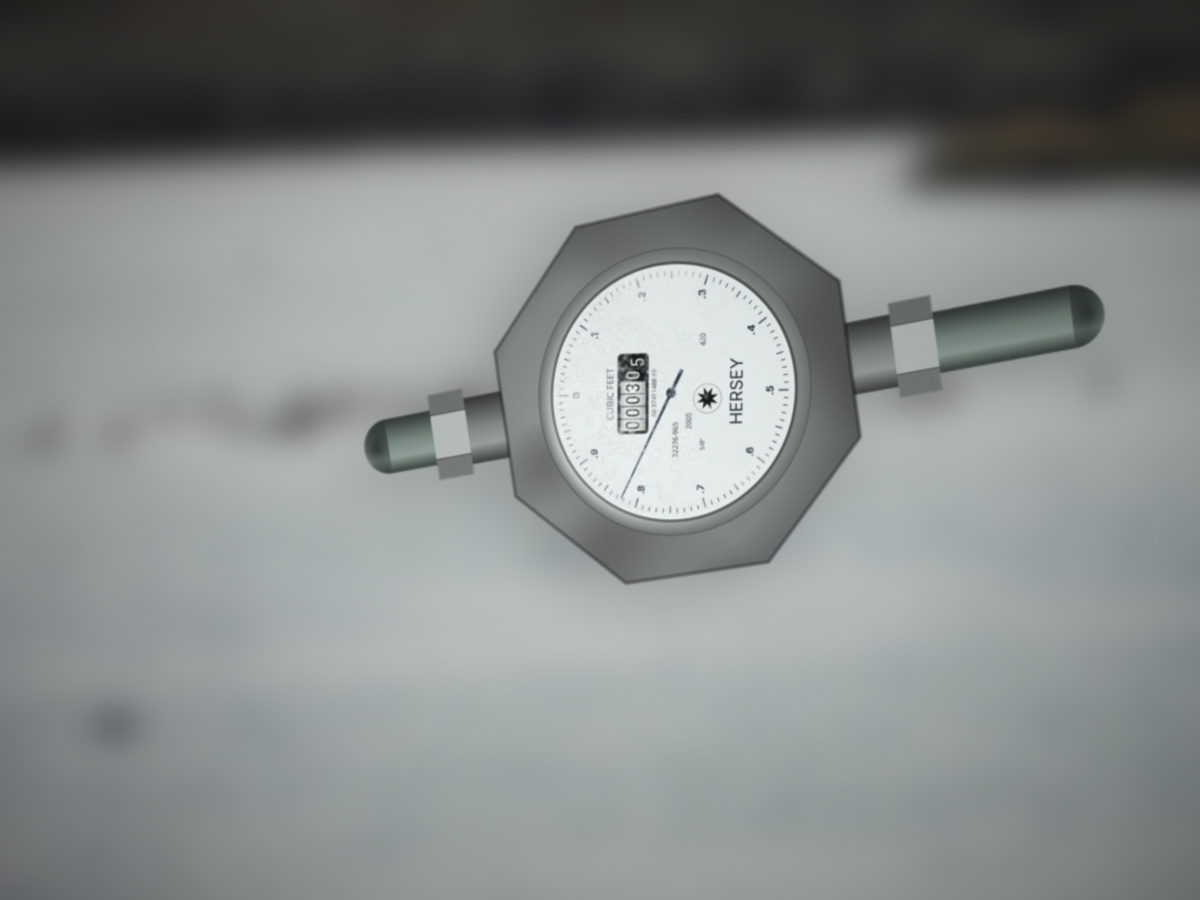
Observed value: 304.82 ft³
